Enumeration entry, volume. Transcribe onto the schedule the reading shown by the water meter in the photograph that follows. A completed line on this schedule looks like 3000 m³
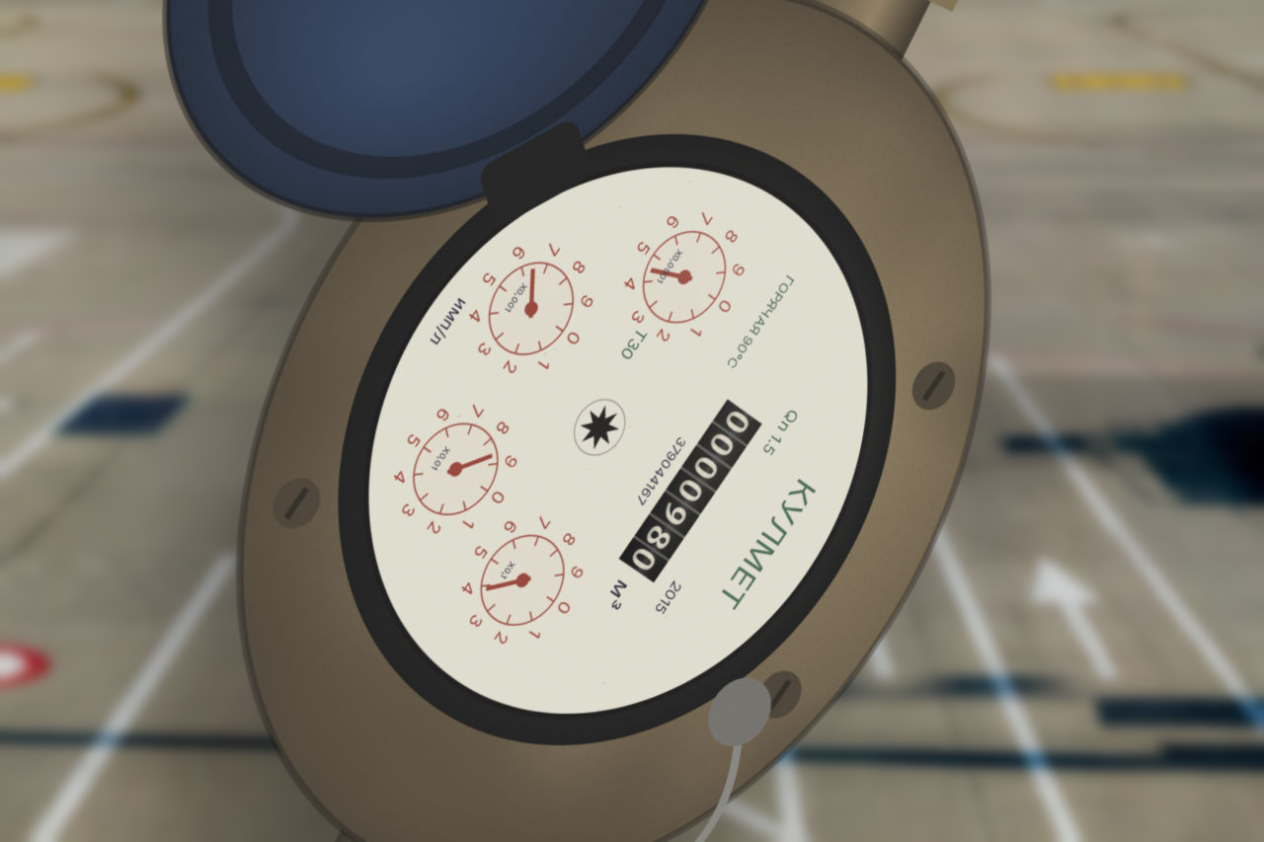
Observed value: 980.3864 m³
